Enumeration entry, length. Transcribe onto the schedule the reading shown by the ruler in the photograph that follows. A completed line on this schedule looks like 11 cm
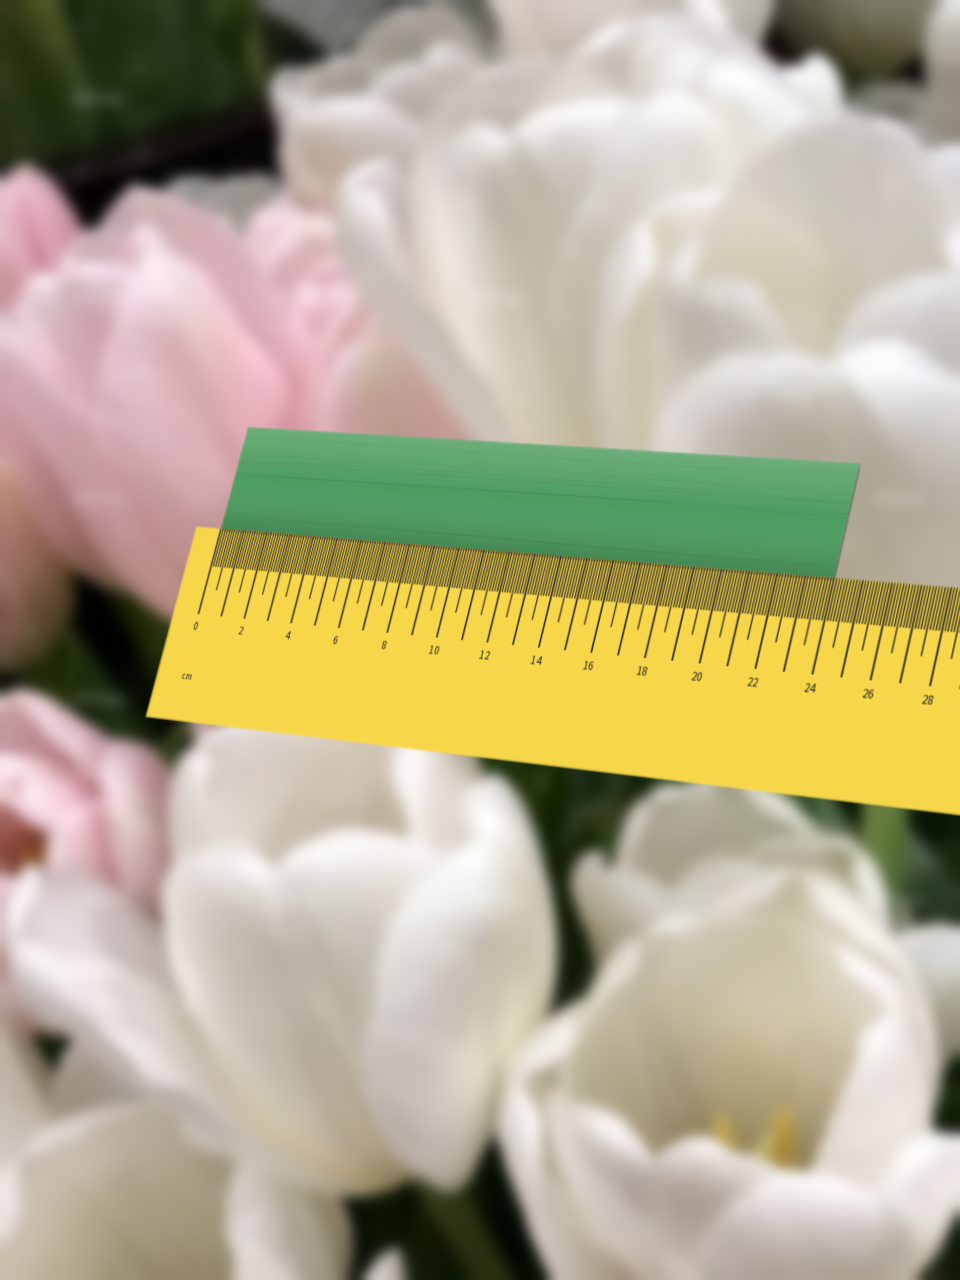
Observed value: 24 cm
